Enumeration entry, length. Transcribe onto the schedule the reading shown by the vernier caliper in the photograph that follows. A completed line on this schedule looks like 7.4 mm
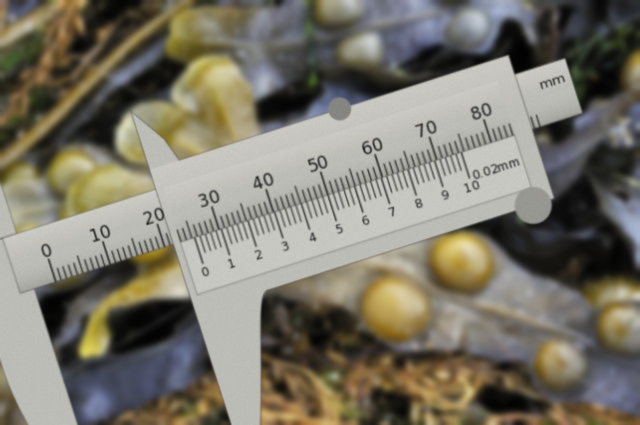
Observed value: 25.5 mm
